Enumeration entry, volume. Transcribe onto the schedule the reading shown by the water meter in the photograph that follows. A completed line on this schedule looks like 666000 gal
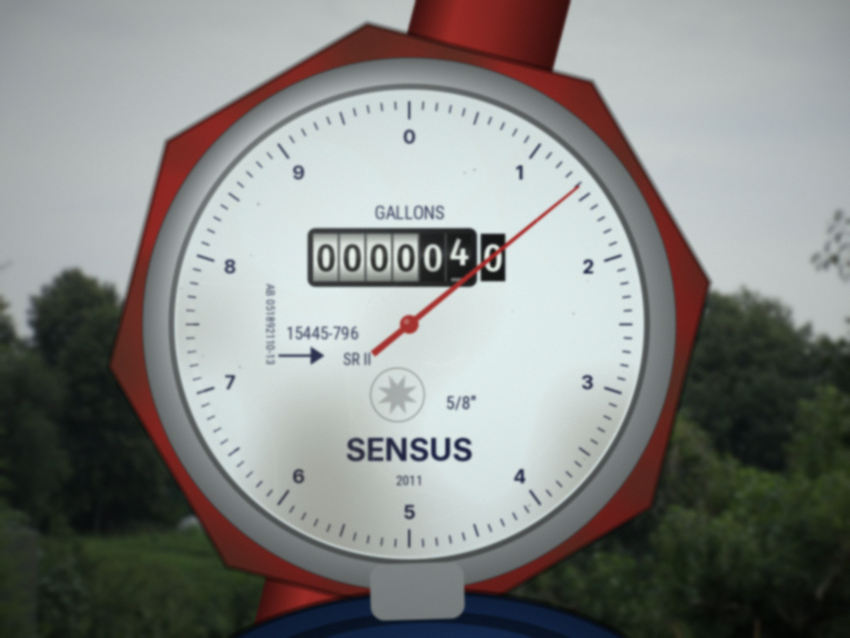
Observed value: 41.4 gal
